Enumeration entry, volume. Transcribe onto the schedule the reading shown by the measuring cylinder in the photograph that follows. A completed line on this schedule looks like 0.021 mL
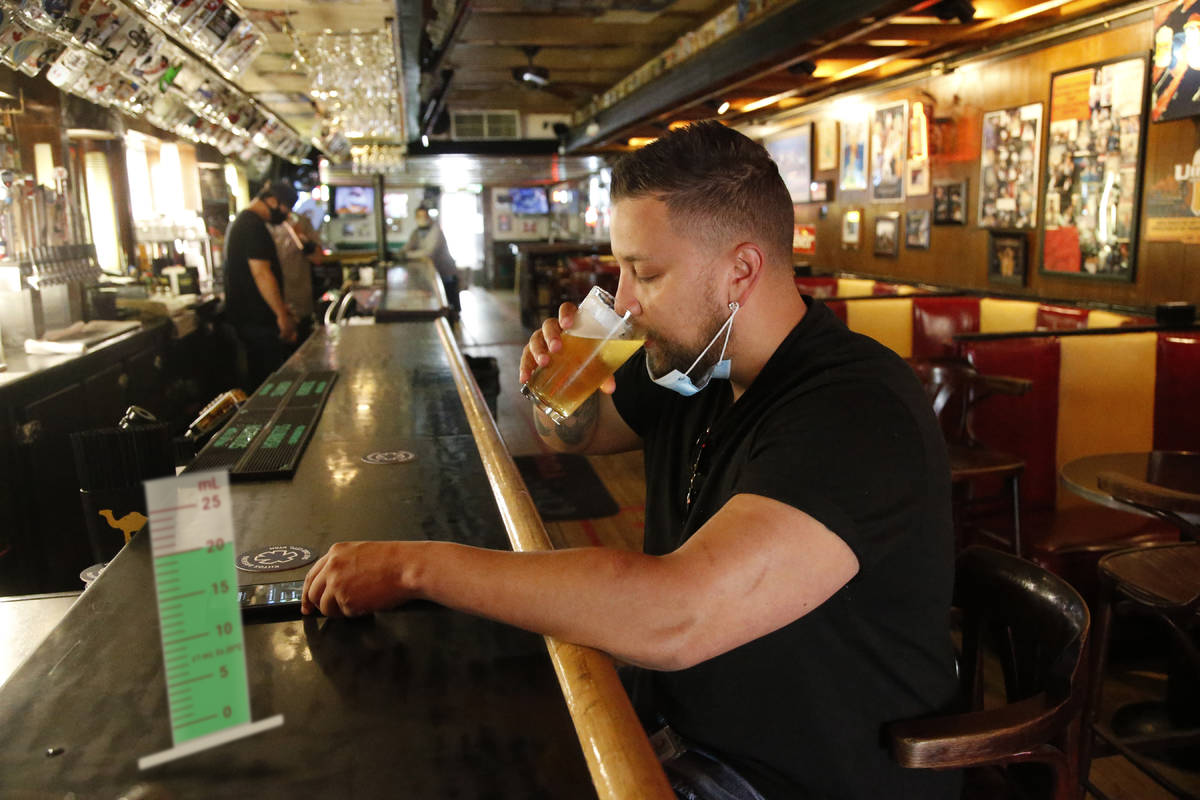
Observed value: 20 mL
